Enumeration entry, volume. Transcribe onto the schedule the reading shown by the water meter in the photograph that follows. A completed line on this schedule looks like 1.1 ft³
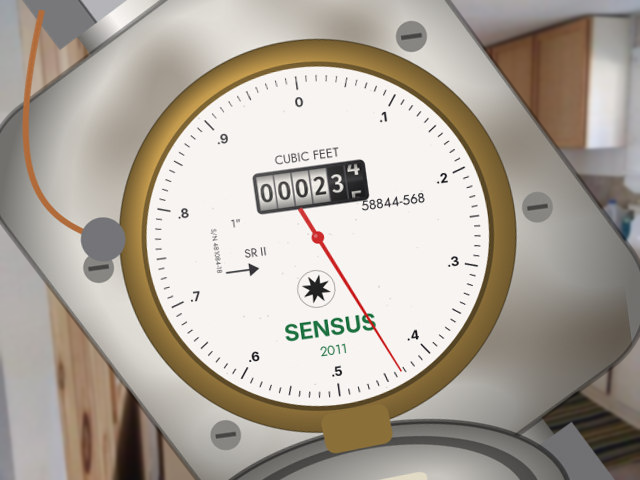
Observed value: 234.43 ft³
